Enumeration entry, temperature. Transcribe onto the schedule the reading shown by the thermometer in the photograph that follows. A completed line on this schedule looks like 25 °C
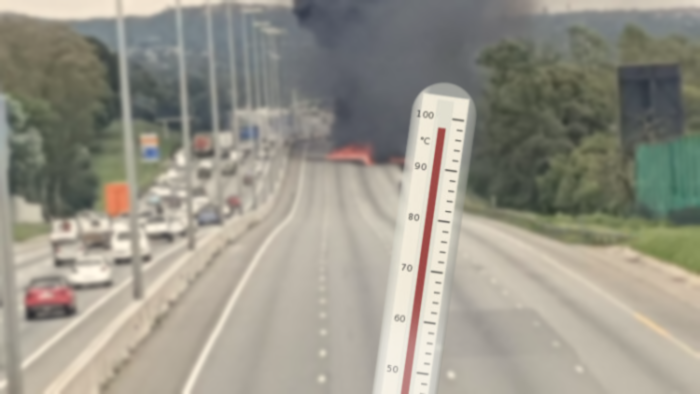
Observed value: 98 °C
